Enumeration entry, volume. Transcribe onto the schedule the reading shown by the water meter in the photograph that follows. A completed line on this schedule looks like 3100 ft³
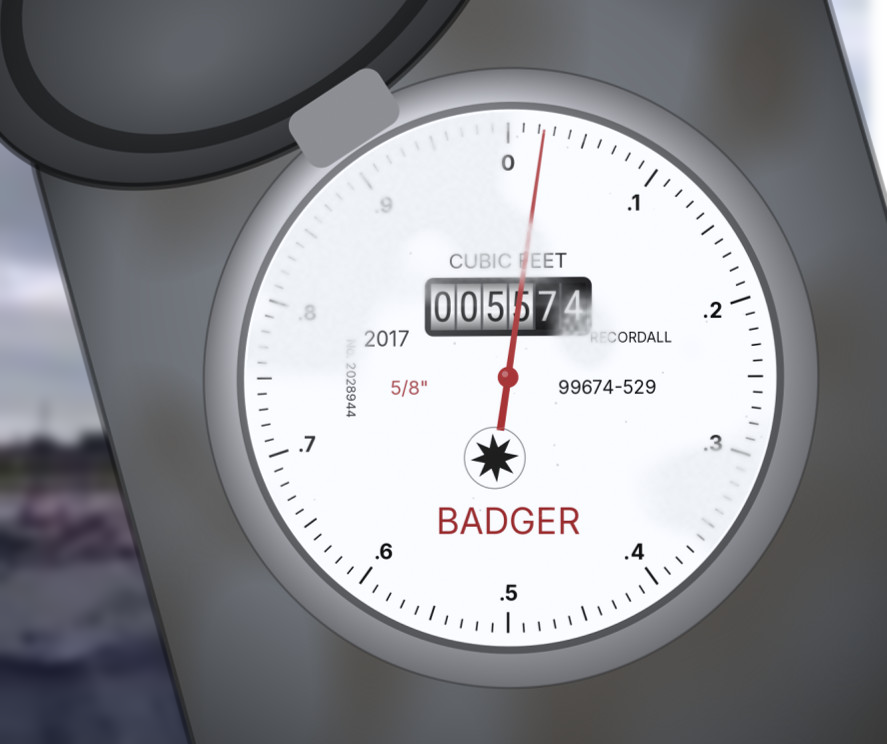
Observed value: 5574.02 ft³
